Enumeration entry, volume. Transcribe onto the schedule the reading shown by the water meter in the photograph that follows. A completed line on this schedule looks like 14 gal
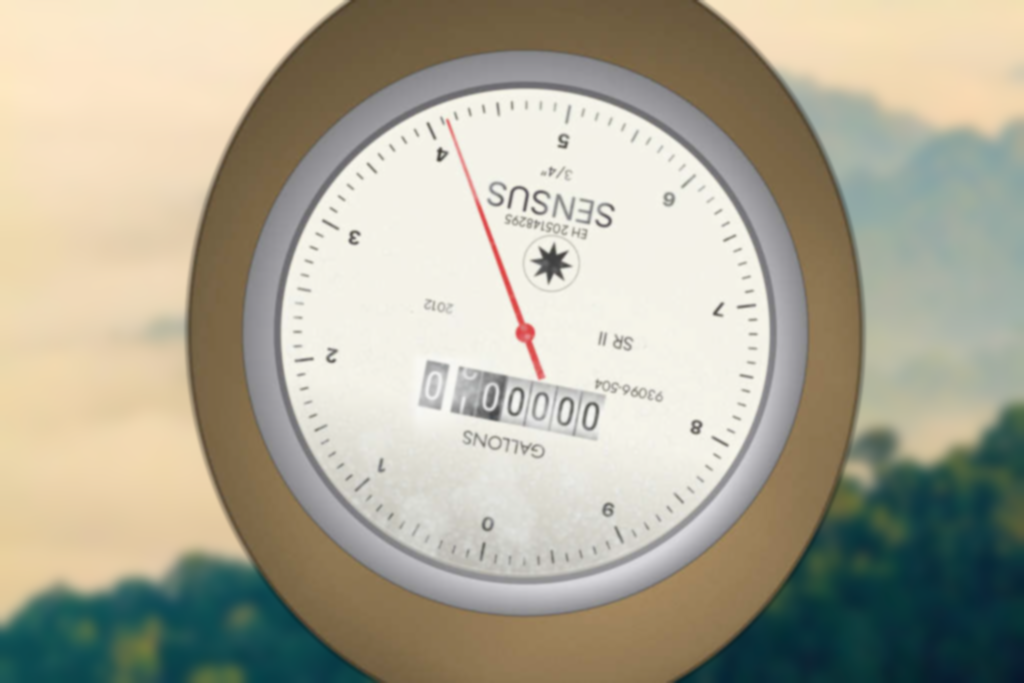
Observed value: 14.1 gal
